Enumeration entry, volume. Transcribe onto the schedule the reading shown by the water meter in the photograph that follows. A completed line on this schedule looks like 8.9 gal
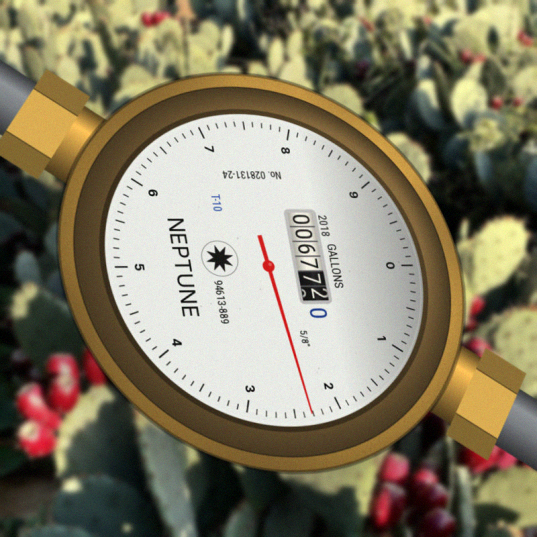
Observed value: 67722.3 gal
